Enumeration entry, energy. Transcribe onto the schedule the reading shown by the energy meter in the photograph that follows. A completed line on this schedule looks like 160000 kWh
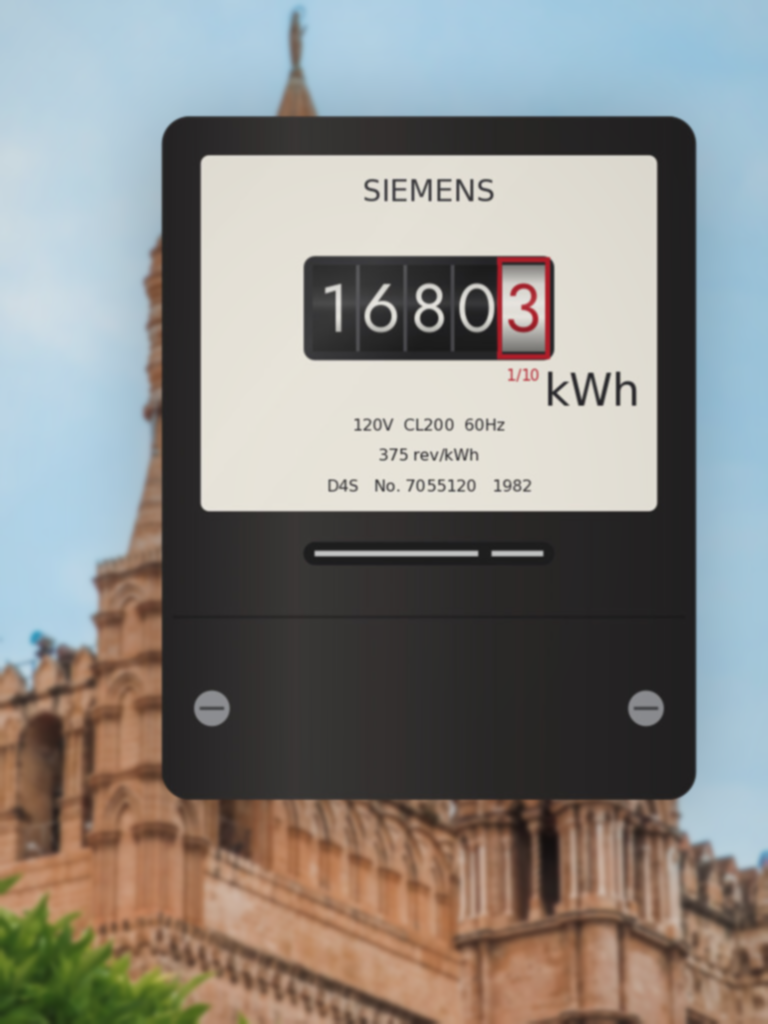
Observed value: 1680.3 kWh
